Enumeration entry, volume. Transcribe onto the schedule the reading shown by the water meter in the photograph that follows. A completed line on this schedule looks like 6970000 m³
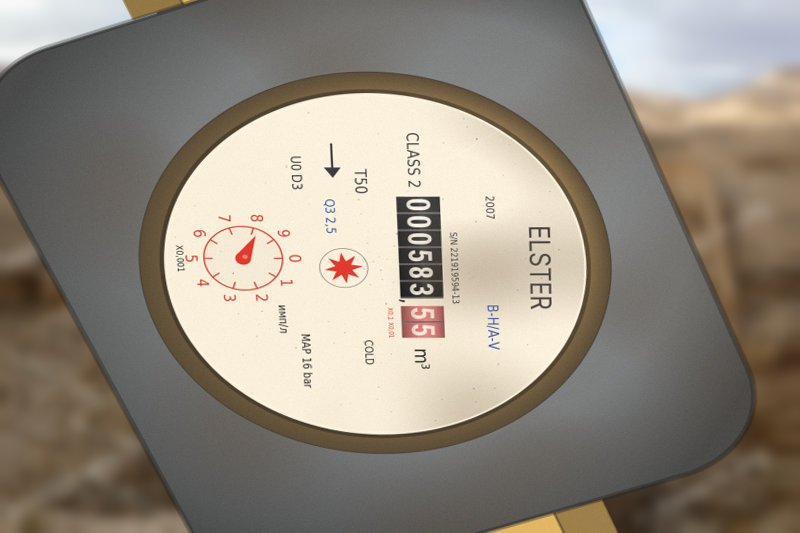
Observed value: 583.558 m³
